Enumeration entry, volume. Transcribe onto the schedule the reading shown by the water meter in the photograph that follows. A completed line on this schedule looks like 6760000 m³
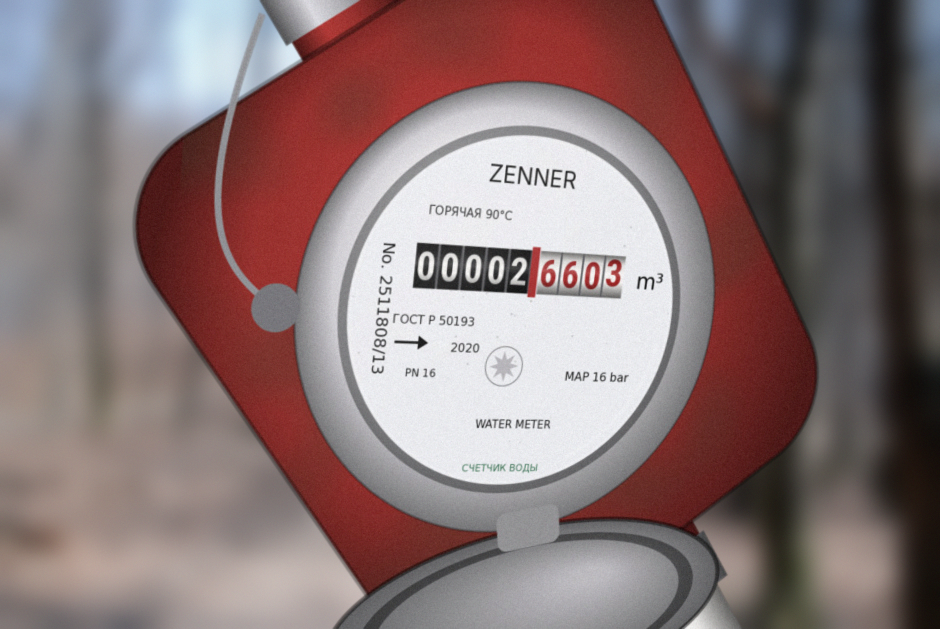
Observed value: 2.6603 m³
